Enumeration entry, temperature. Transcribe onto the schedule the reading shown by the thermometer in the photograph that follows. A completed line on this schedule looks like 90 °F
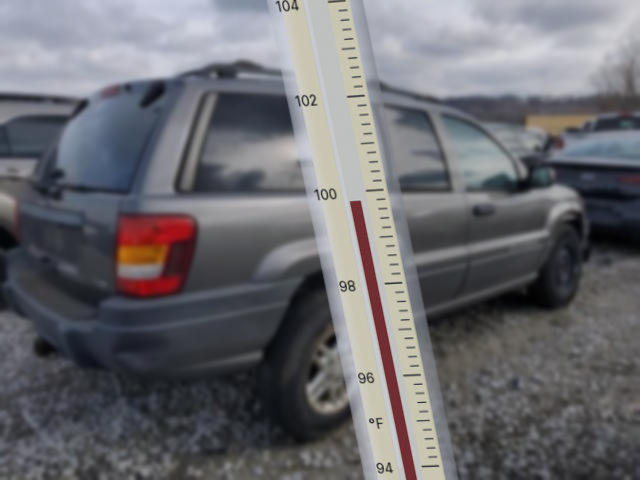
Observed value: 99.8 °F
